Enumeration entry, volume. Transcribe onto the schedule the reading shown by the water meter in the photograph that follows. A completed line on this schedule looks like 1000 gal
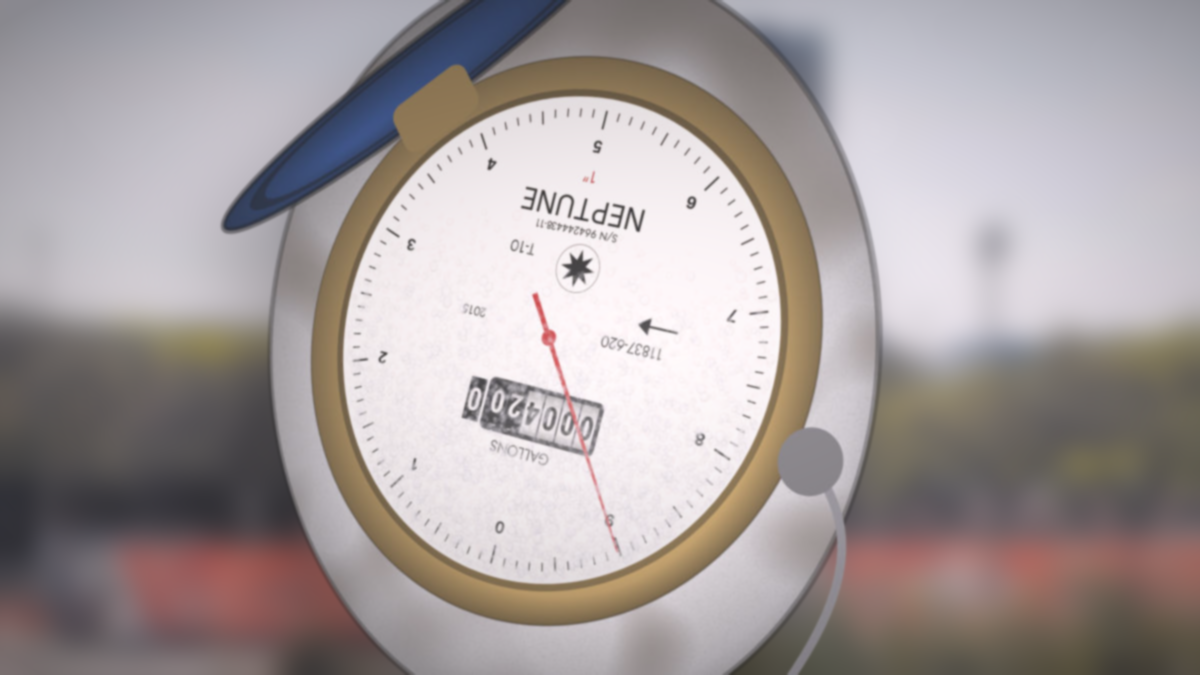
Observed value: 4199.0 gal
